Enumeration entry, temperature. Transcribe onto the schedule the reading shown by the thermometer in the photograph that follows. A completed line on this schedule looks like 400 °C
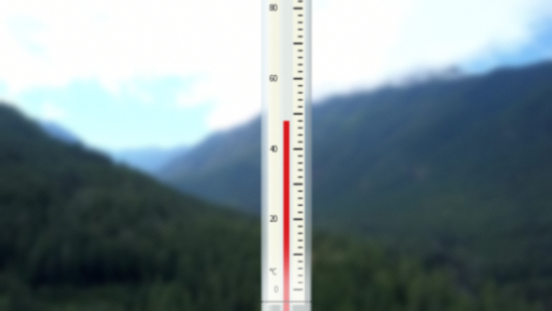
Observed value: 48 °C
